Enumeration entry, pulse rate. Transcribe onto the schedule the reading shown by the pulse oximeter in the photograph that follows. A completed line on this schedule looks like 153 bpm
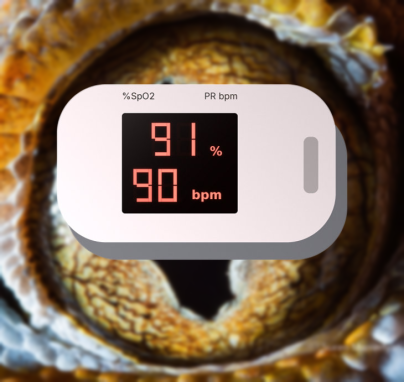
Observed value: 90 bpm
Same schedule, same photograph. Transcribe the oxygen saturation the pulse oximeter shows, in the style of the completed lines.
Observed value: 91 %
